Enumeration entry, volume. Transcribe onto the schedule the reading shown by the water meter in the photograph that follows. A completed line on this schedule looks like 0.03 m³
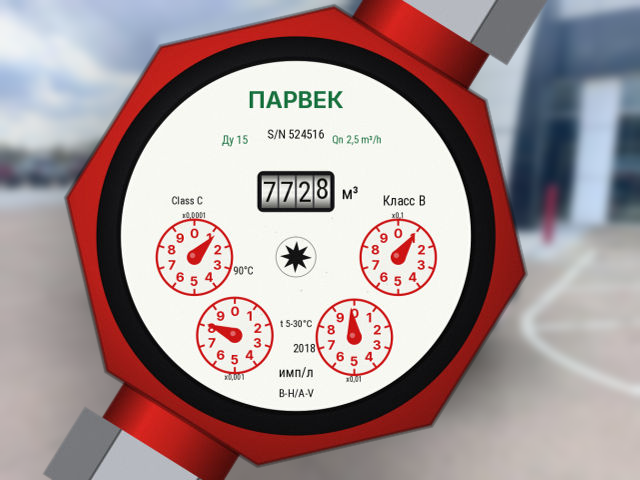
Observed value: 7728.0981 m³
